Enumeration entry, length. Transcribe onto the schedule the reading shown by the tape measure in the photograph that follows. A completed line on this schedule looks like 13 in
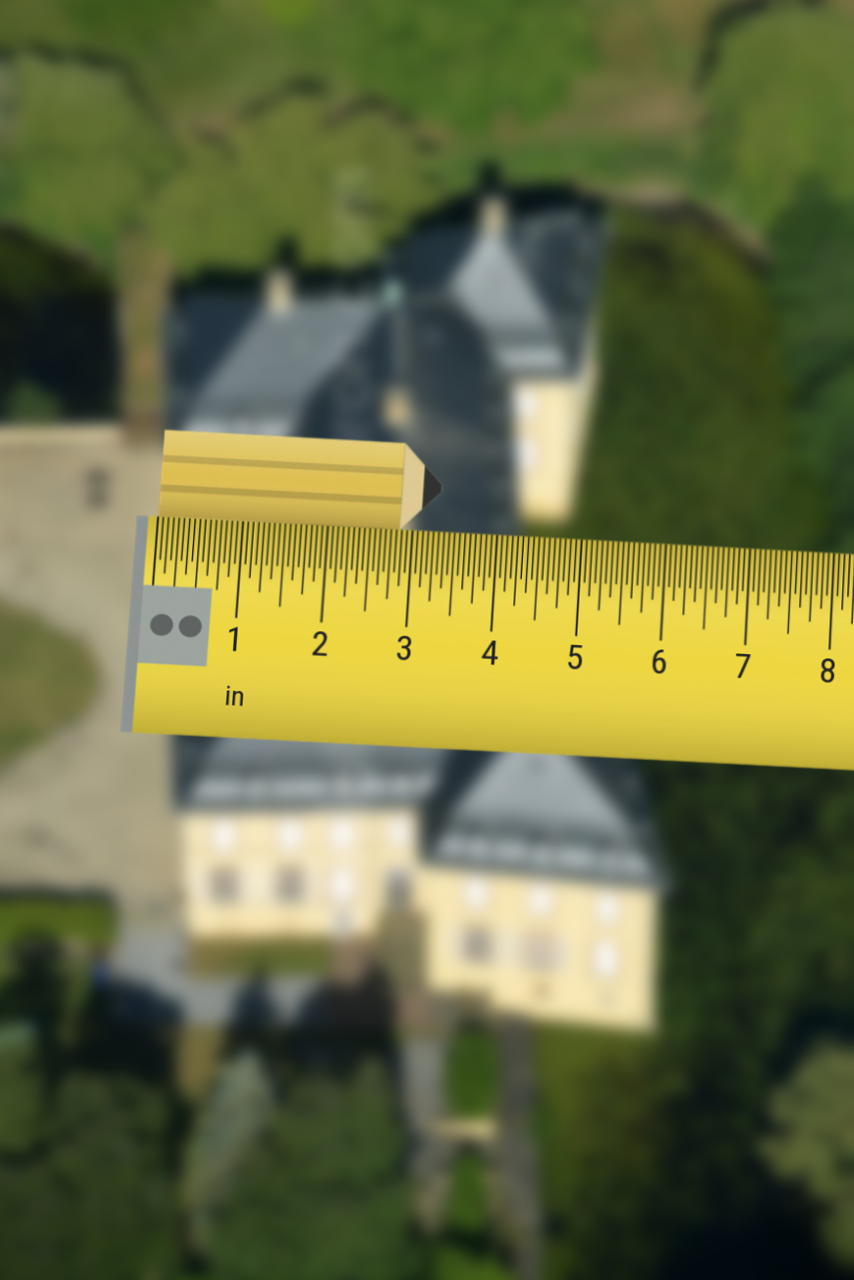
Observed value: 3.3125 in
